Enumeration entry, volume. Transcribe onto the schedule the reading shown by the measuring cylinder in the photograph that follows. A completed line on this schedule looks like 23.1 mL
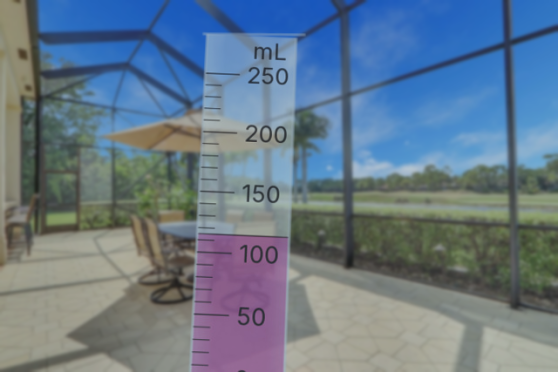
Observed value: 115 mL
